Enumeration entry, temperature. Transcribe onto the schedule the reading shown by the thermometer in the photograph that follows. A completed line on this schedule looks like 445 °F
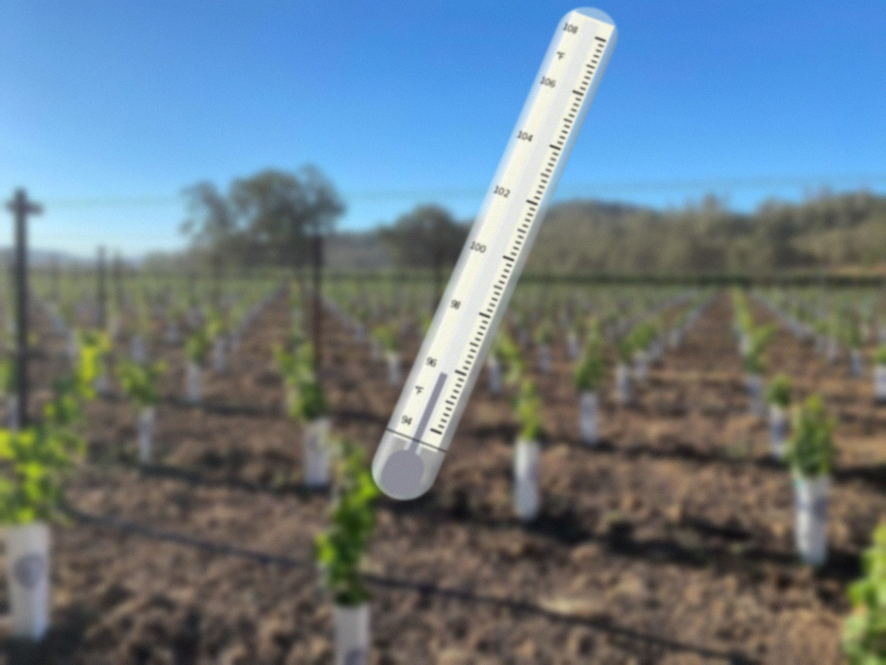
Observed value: 95.8 °F
